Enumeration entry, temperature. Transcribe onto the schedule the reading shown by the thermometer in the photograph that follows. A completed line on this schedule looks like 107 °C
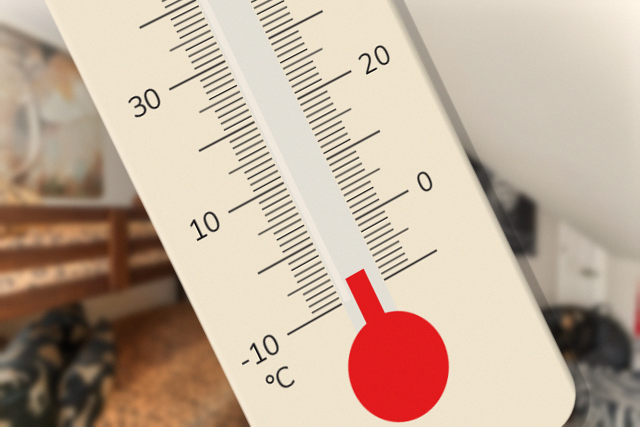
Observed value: -7 °C
